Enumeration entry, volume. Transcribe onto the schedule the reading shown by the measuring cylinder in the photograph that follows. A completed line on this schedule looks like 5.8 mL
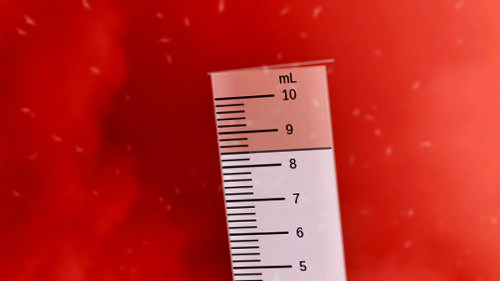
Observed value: 8.4 mL
